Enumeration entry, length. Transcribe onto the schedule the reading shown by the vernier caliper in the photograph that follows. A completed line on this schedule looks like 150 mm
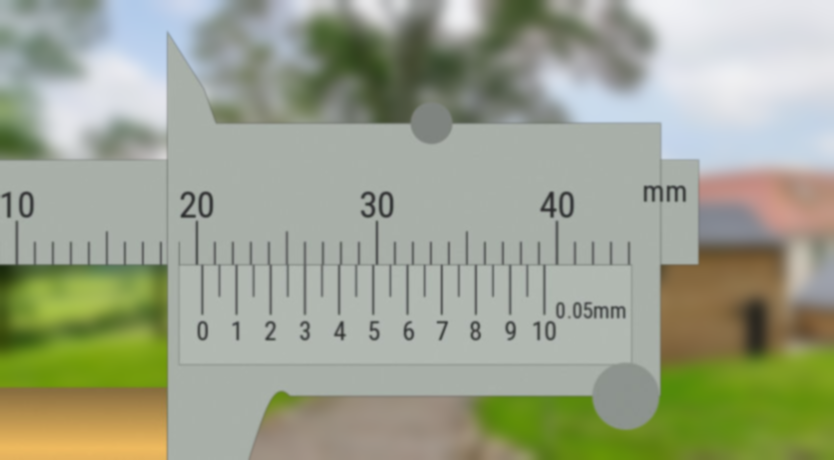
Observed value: 20.3 mm
